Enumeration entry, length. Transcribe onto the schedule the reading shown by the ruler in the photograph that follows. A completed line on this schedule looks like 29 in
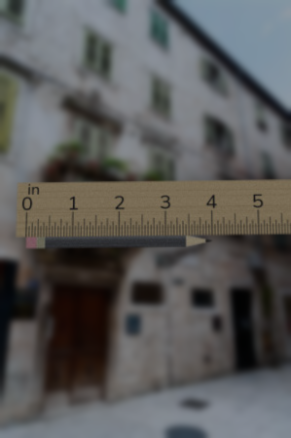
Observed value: 4 in
